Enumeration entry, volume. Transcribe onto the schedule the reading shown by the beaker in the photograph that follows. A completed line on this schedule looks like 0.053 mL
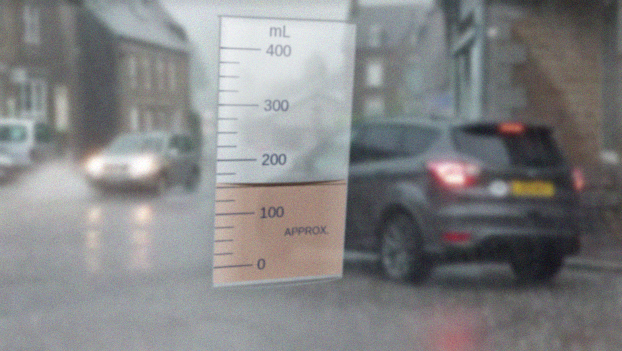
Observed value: 150 mL
